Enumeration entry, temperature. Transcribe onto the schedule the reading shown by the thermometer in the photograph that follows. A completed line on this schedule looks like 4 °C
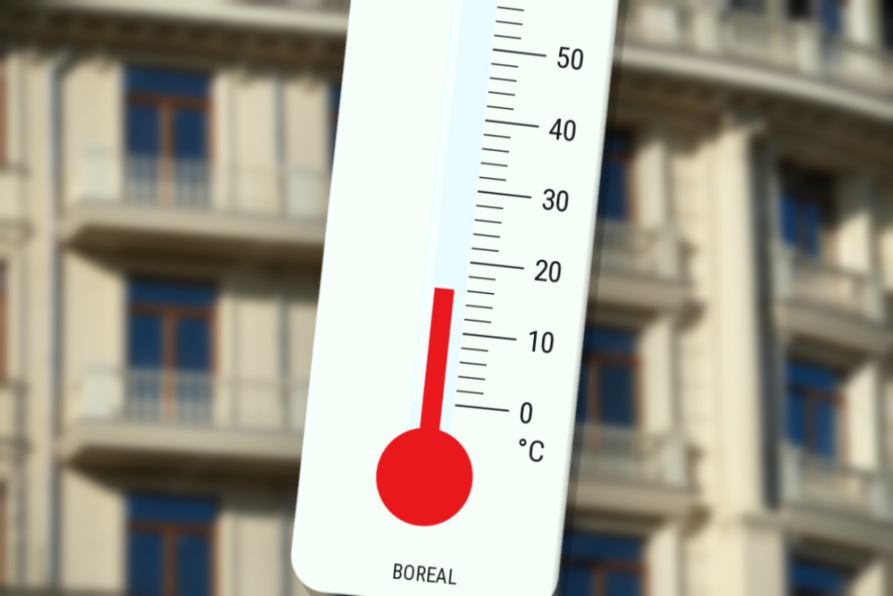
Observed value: 16 °C
